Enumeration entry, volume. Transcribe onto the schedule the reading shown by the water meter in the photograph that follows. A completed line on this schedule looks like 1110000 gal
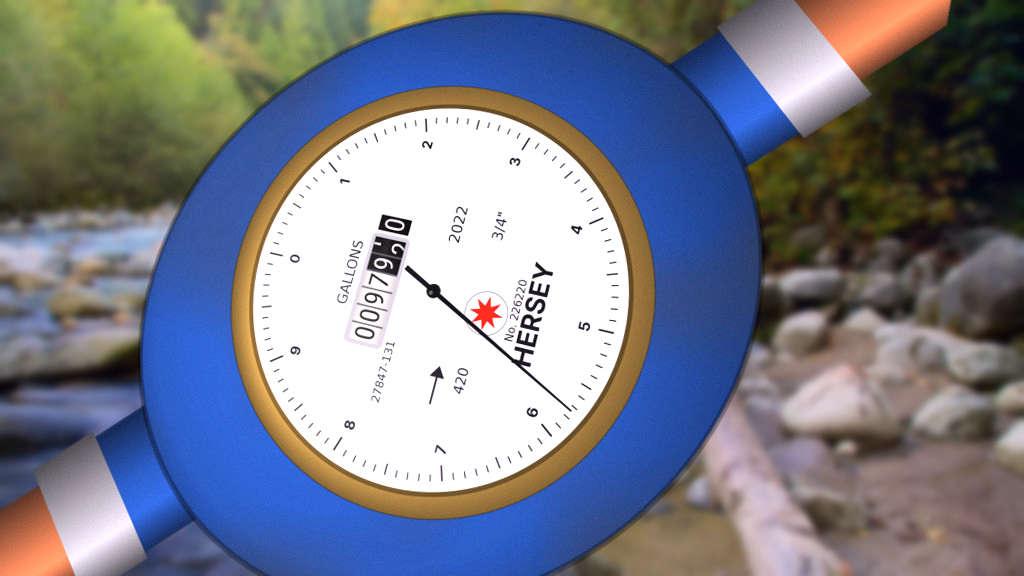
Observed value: 97915.7 gal
